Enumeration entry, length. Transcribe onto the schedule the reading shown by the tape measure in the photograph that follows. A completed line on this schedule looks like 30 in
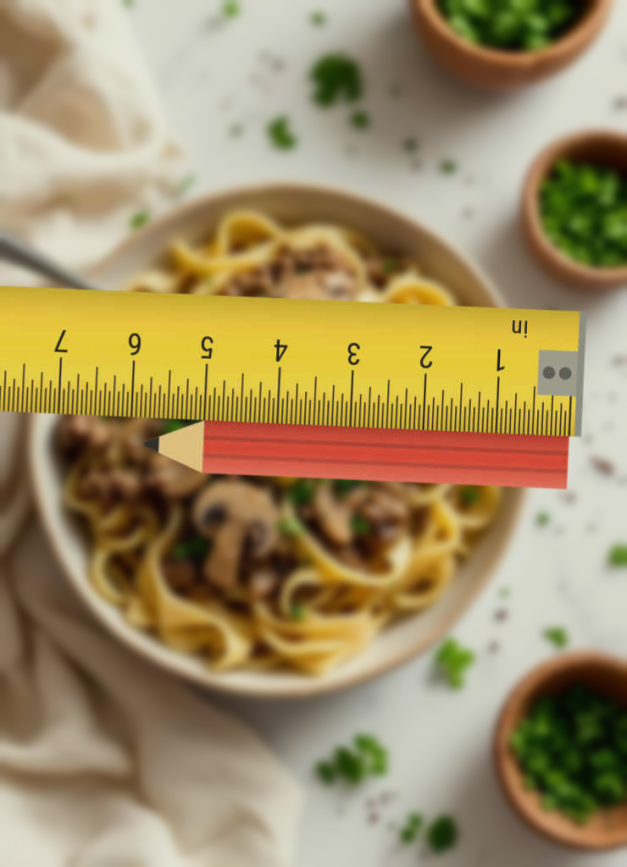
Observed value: 5.8125 in
